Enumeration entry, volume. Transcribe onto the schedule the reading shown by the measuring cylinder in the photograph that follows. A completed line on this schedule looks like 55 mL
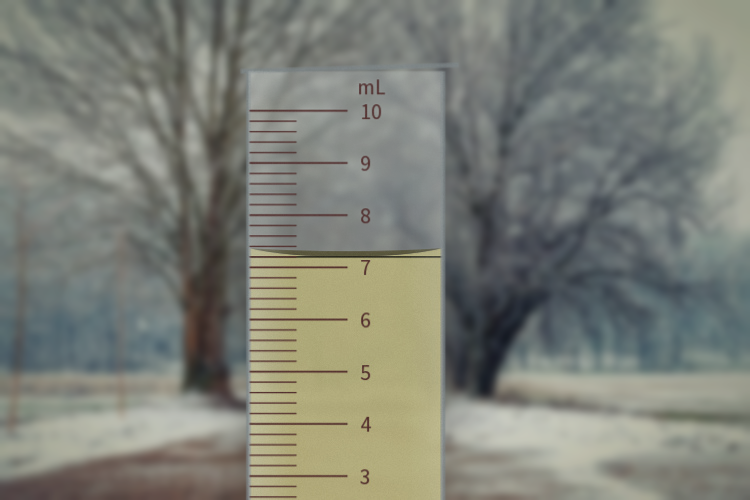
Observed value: 7.2 mL
